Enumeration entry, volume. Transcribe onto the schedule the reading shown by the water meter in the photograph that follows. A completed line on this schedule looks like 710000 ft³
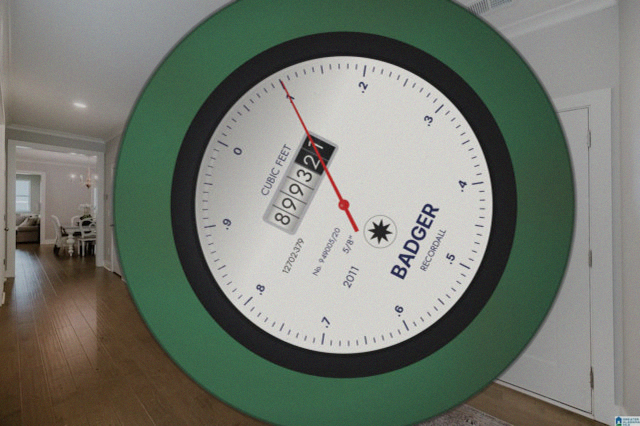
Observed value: 899321.10 ft³
